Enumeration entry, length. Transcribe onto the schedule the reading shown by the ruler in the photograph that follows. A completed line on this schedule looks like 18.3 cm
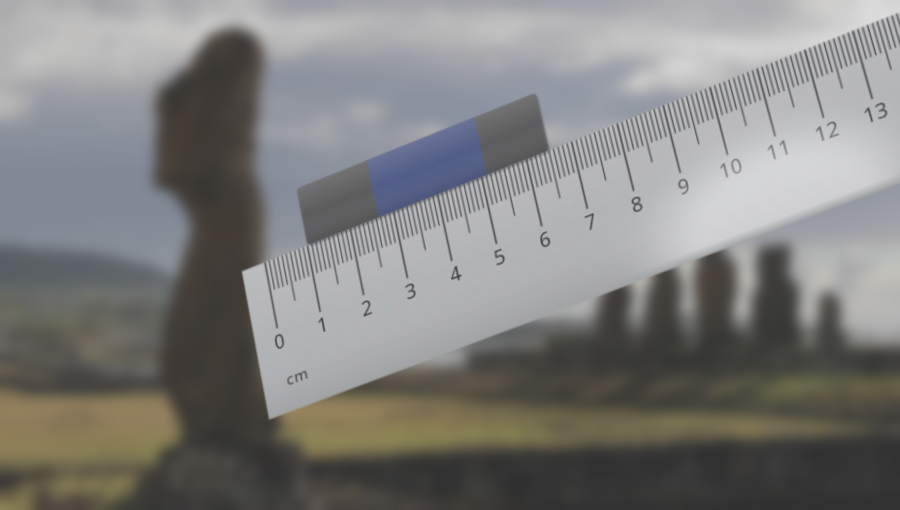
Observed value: 5.5 cm
